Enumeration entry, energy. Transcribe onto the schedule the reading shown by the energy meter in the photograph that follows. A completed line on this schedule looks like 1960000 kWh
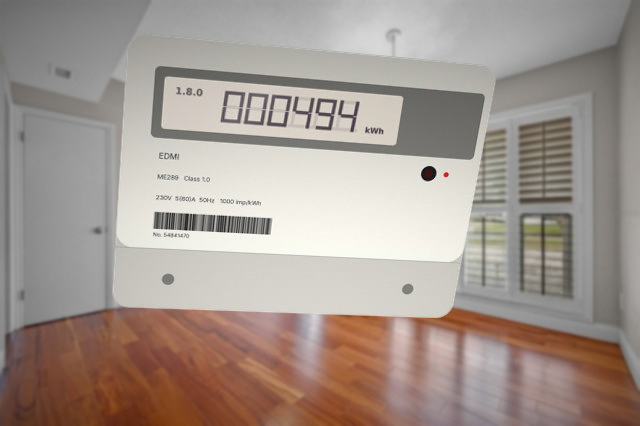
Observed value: 494 kWh
